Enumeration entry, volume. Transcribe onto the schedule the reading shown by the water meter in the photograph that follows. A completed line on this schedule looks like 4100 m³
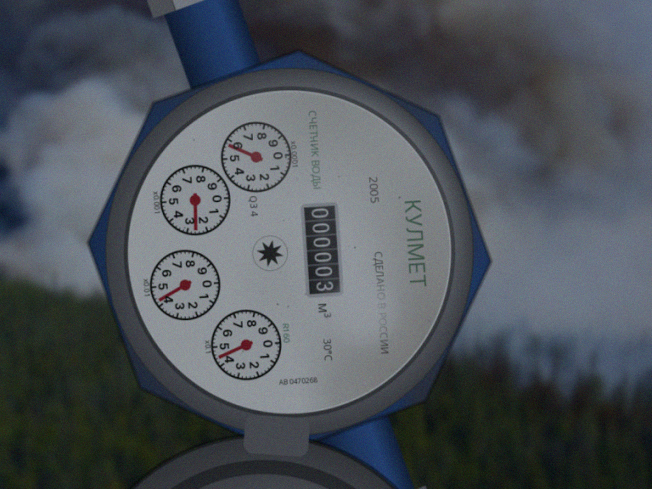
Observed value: 3.4425 m³
